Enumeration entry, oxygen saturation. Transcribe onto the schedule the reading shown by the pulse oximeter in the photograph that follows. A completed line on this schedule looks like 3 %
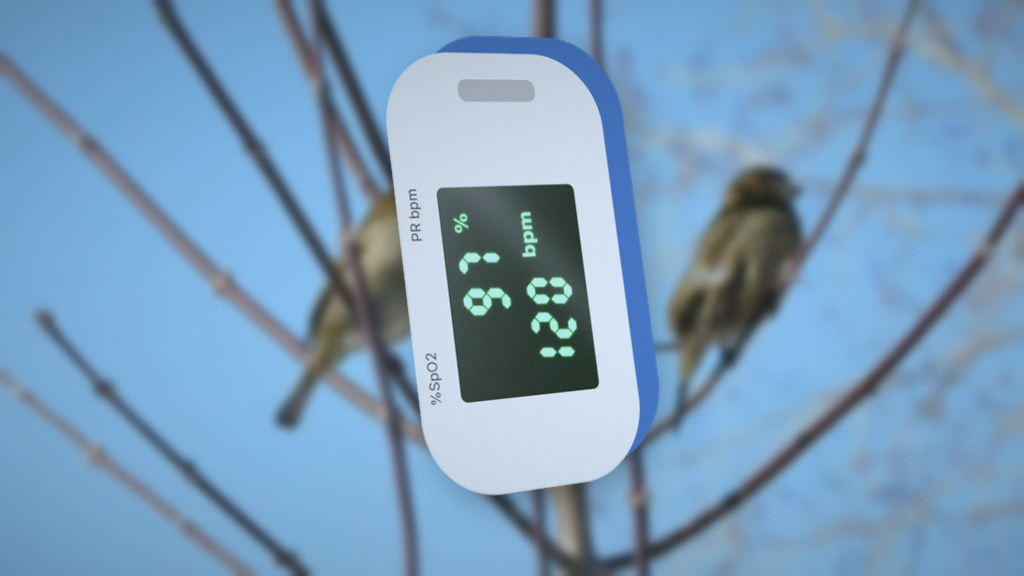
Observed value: 97 %
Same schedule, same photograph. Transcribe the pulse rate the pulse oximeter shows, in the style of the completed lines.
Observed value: 120 bpm
